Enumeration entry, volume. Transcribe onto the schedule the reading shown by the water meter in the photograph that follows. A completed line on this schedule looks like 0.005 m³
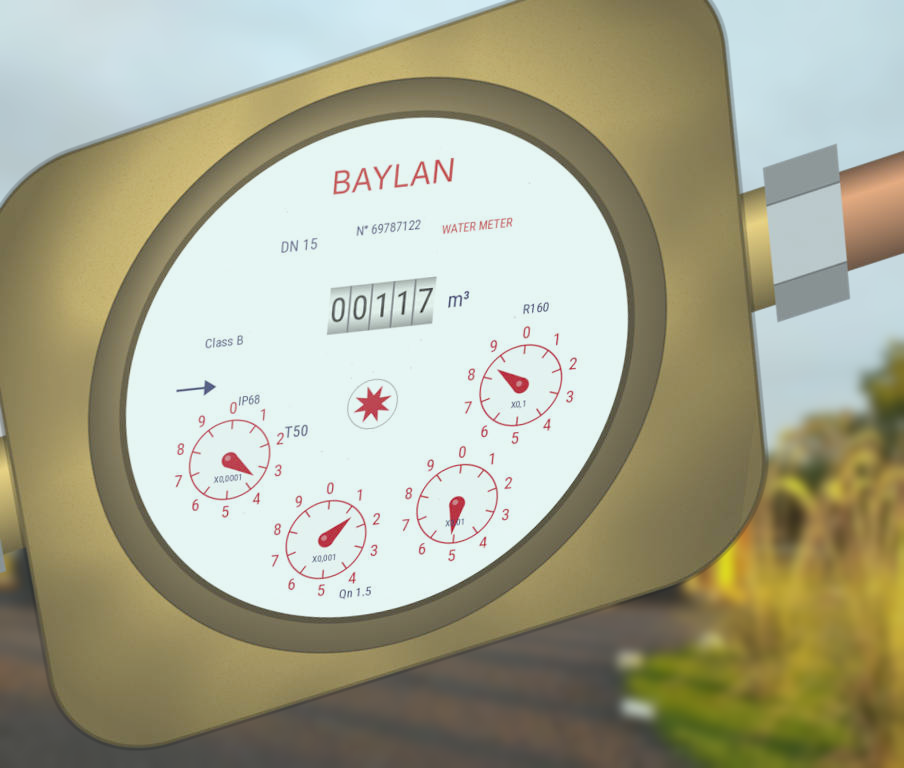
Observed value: 117.8513 m³
